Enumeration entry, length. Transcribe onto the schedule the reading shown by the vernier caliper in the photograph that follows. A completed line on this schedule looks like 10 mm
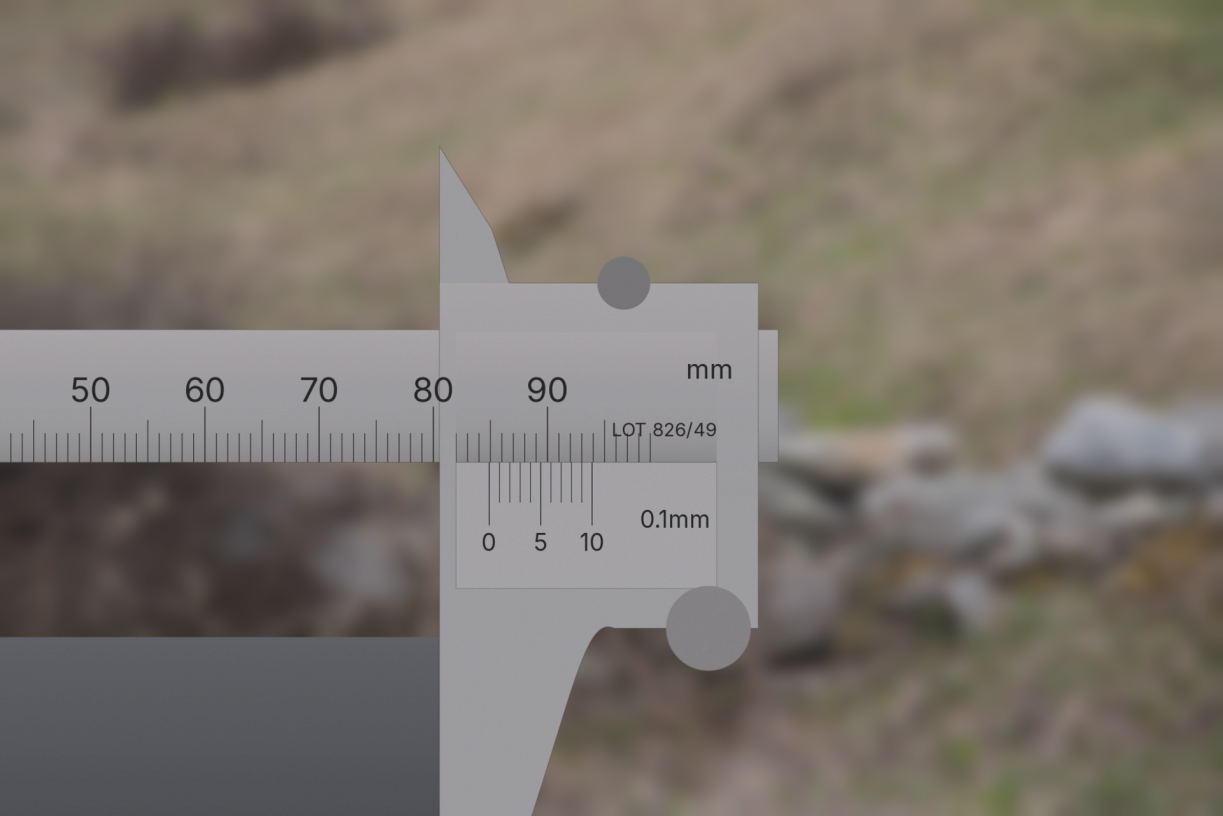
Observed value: 84.9 mm
